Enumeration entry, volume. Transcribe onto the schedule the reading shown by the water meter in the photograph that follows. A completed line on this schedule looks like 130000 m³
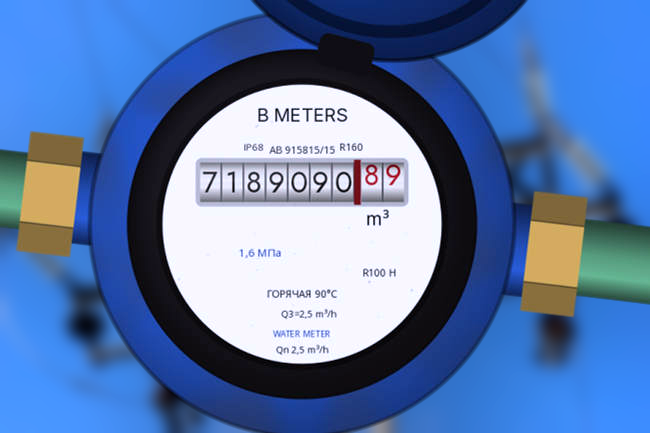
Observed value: 7189090.89 m³
